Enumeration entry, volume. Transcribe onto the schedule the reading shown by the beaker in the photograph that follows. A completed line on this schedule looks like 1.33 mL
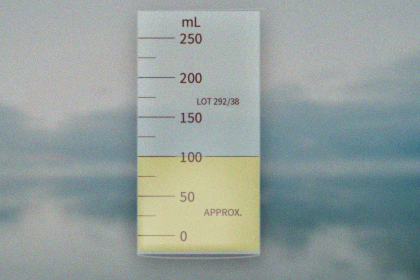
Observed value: 100 mL
